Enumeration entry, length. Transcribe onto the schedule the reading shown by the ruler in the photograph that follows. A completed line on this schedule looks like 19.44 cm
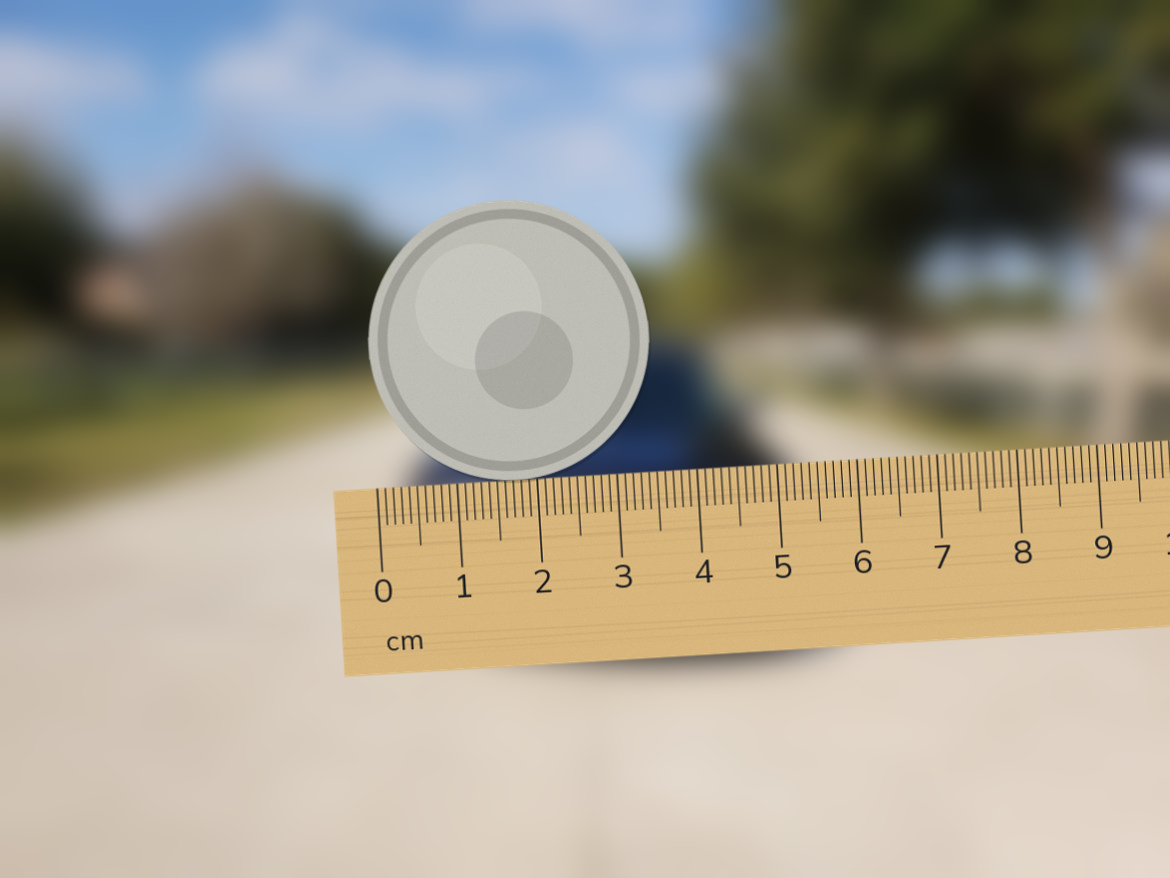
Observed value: 3.5 cm
